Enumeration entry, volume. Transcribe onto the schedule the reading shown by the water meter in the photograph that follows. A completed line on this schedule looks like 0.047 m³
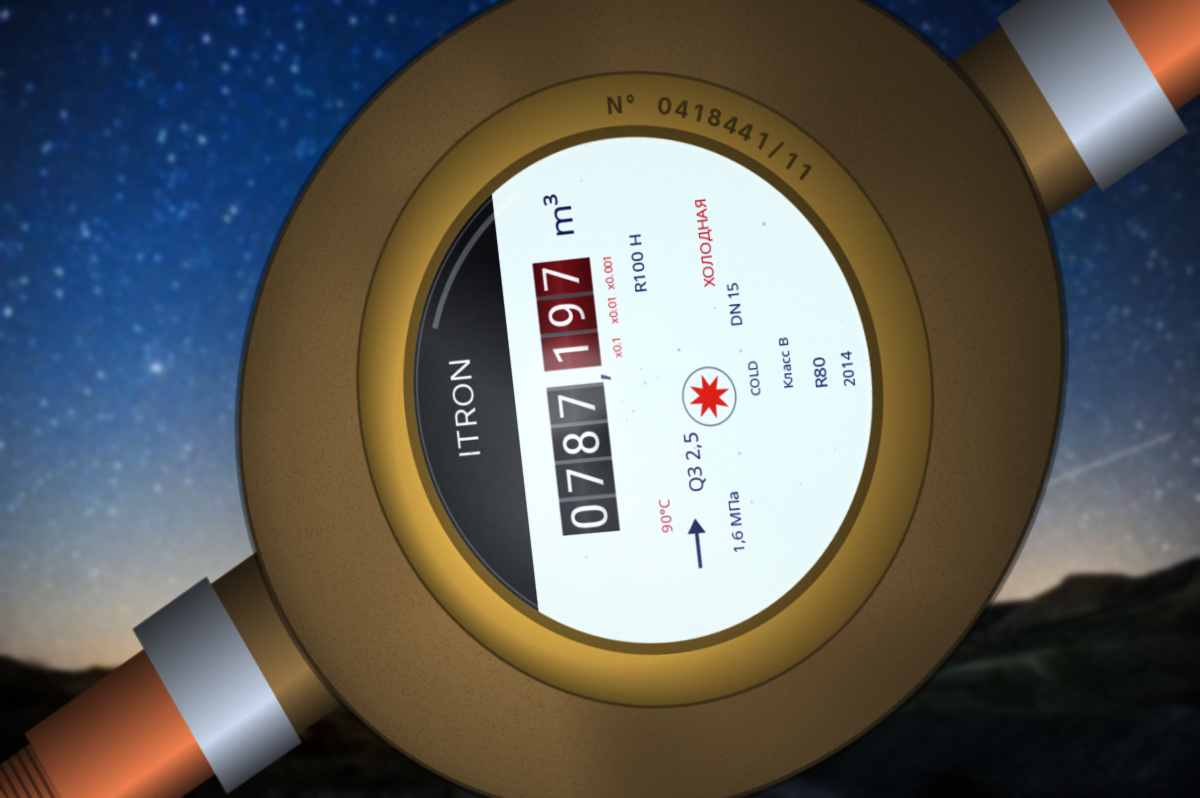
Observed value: 787.197 m³
